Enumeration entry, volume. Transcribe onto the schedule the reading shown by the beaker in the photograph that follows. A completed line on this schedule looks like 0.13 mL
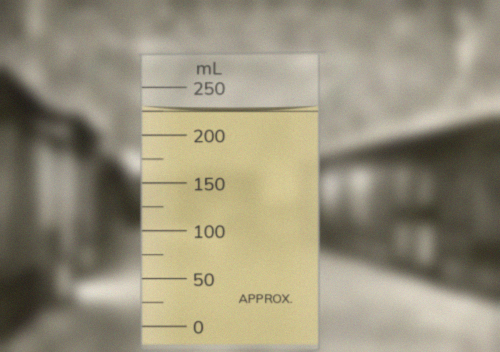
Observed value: 225 mL
